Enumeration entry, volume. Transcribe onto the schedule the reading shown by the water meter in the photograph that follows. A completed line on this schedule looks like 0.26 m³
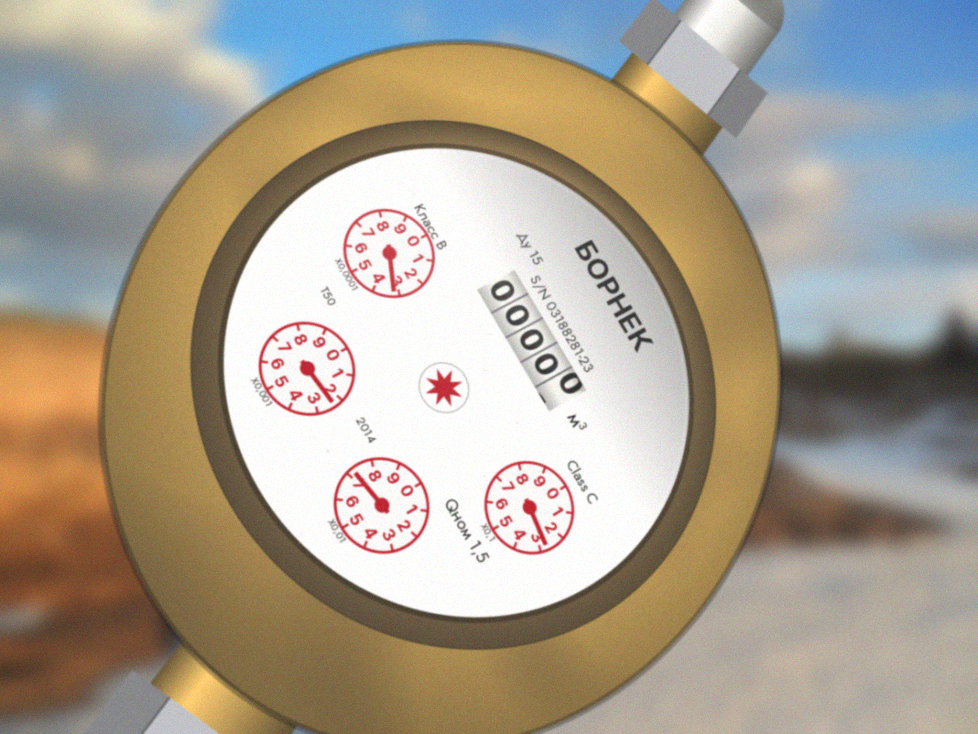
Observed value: 0.2723 m³
